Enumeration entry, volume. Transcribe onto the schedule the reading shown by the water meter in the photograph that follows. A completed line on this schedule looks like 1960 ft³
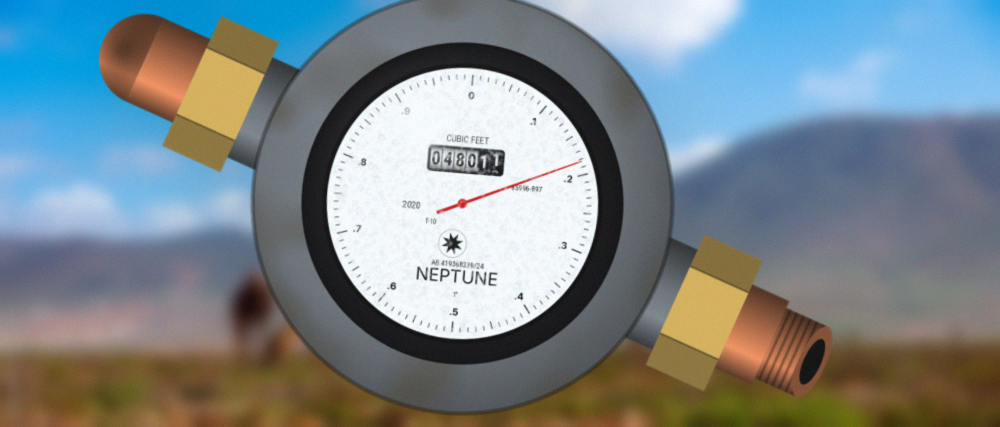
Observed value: 48011.18 ft³
